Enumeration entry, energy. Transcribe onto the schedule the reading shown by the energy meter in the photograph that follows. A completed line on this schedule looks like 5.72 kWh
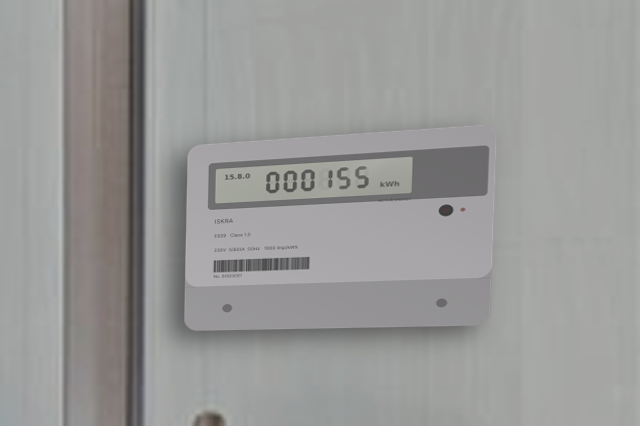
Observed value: 155 kWh
